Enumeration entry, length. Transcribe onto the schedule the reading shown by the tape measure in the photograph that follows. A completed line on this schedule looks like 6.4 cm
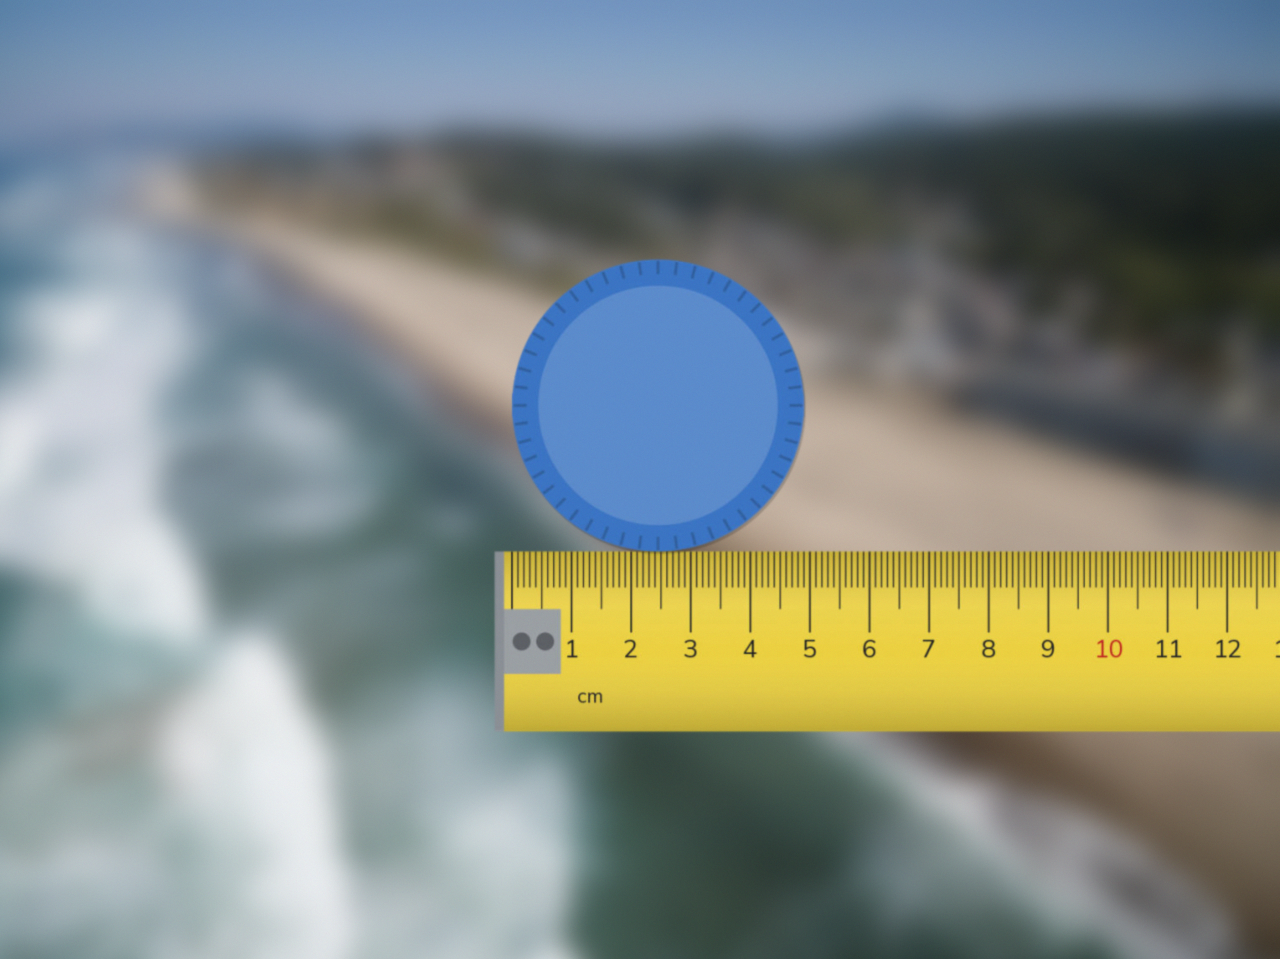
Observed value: 4.9 cm
